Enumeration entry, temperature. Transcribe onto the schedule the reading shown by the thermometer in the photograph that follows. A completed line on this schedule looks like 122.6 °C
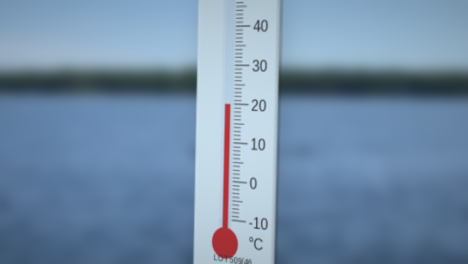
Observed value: 20 °C
